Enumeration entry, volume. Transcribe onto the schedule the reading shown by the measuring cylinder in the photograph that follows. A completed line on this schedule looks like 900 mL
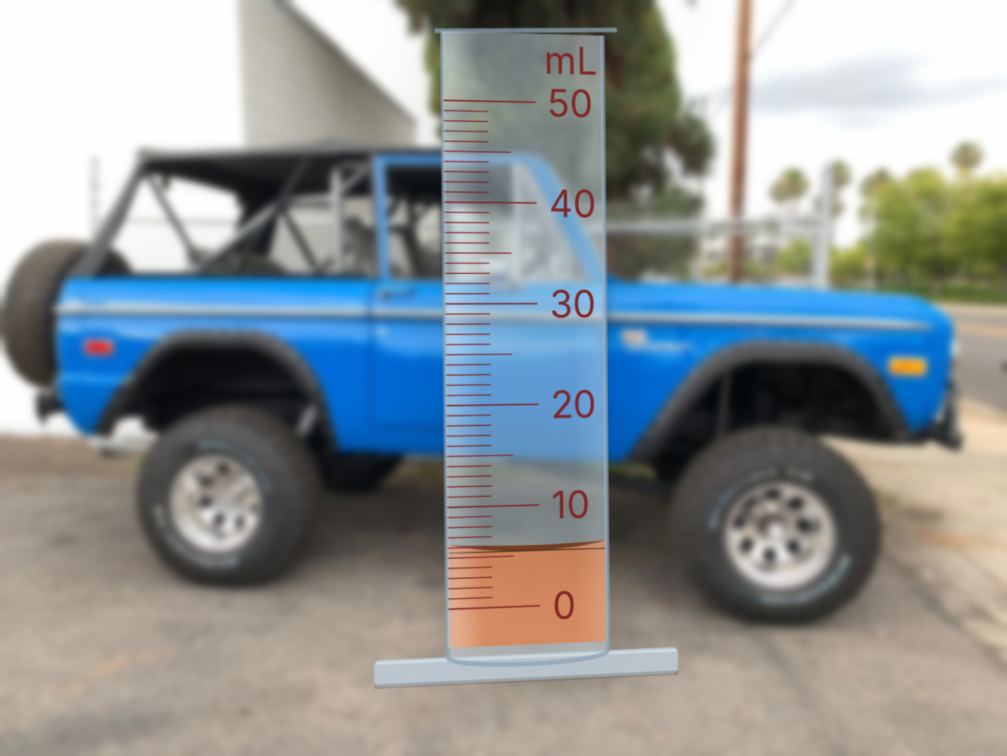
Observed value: 5.5 mL
